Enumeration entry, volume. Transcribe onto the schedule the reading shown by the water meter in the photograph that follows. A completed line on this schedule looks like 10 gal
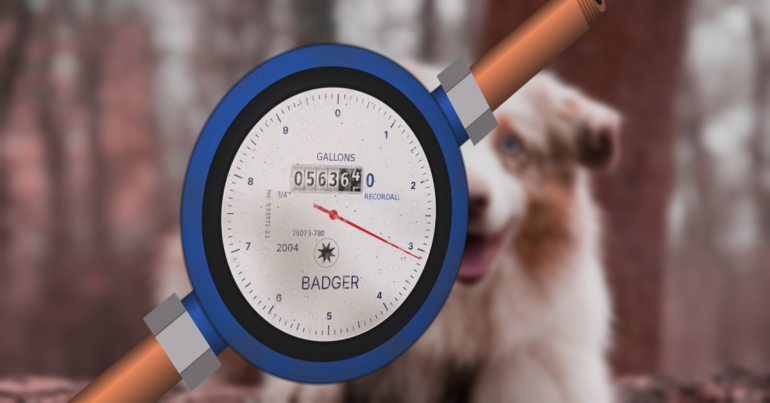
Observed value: 563643.1 gal
